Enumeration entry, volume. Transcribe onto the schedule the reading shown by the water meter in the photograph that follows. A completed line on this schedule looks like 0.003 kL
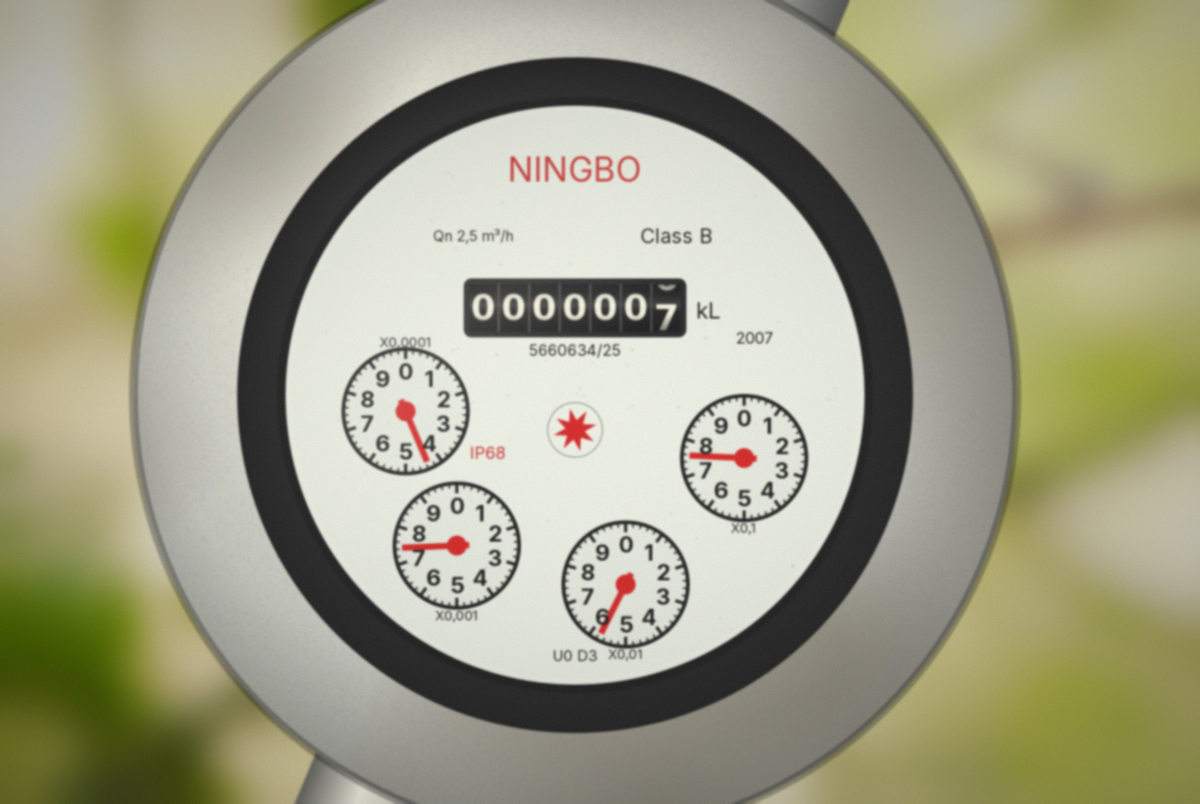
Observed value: 6.7574 kL
